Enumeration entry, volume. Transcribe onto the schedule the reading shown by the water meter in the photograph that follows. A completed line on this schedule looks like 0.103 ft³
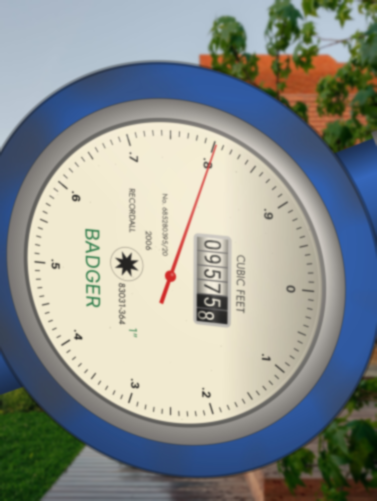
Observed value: 95757.80 ft³
